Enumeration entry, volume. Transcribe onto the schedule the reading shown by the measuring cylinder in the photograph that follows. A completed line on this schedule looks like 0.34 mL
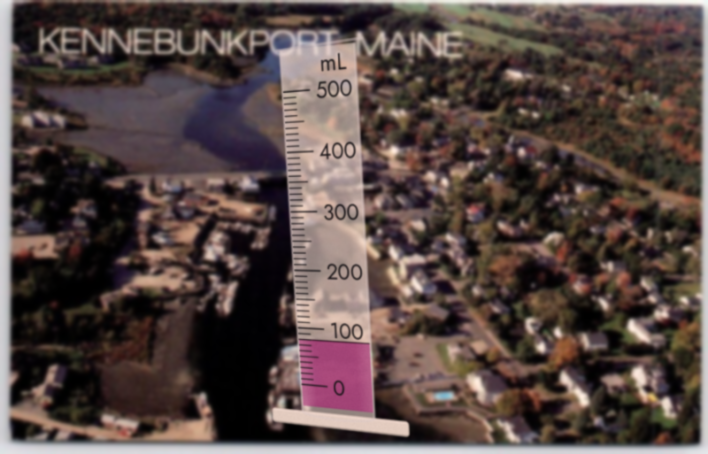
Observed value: 80 mL
